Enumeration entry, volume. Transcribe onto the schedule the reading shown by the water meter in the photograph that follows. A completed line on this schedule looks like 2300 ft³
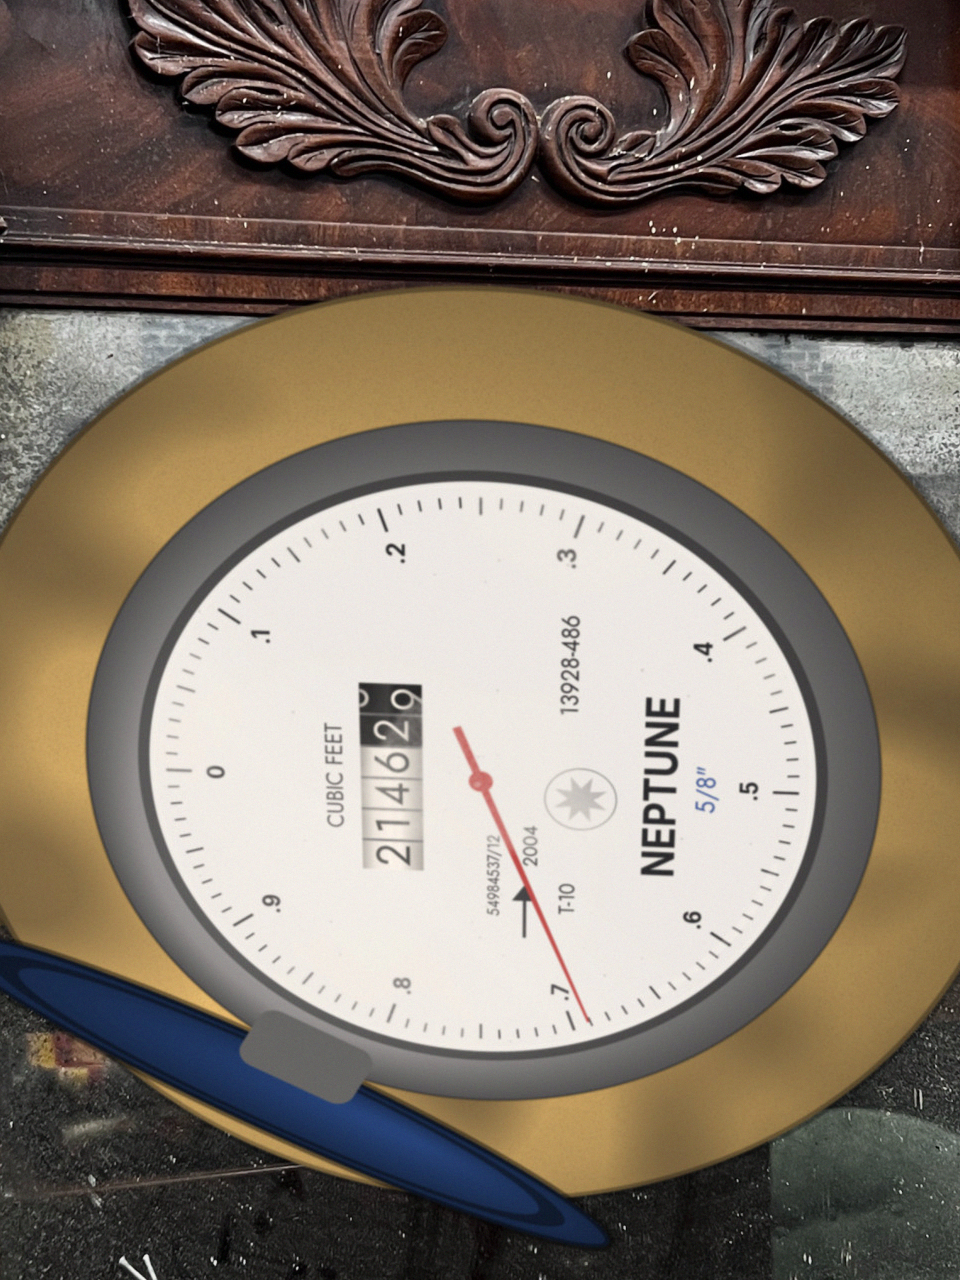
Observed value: 214628.69 ft³
